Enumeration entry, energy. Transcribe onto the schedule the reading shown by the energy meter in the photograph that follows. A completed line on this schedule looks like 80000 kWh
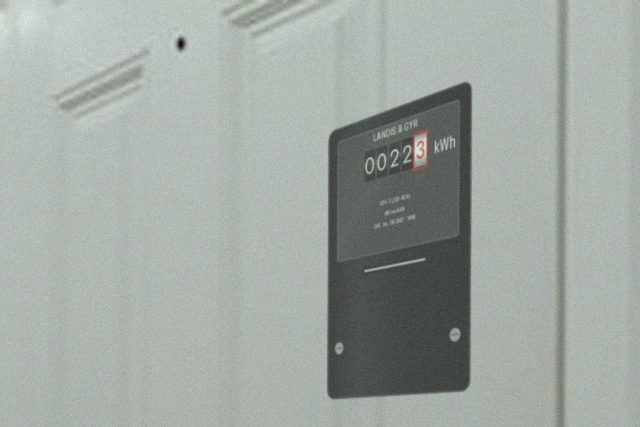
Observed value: 22.3 kWh
